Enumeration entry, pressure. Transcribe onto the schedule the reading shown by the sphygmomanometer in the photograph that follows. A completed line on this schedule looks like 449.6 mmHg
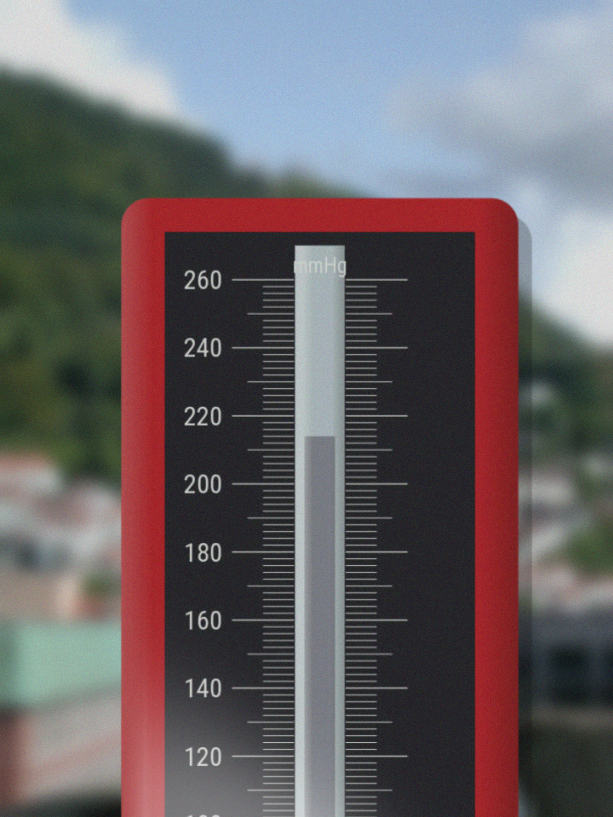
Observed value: 214 mmHg
